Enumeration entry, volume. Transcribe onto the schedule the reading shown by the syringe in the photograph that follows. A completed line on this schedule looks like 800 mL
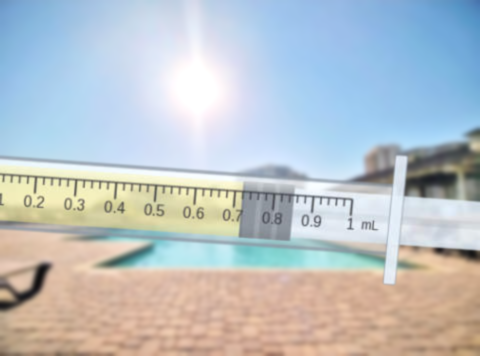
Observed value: 0.72 mL
